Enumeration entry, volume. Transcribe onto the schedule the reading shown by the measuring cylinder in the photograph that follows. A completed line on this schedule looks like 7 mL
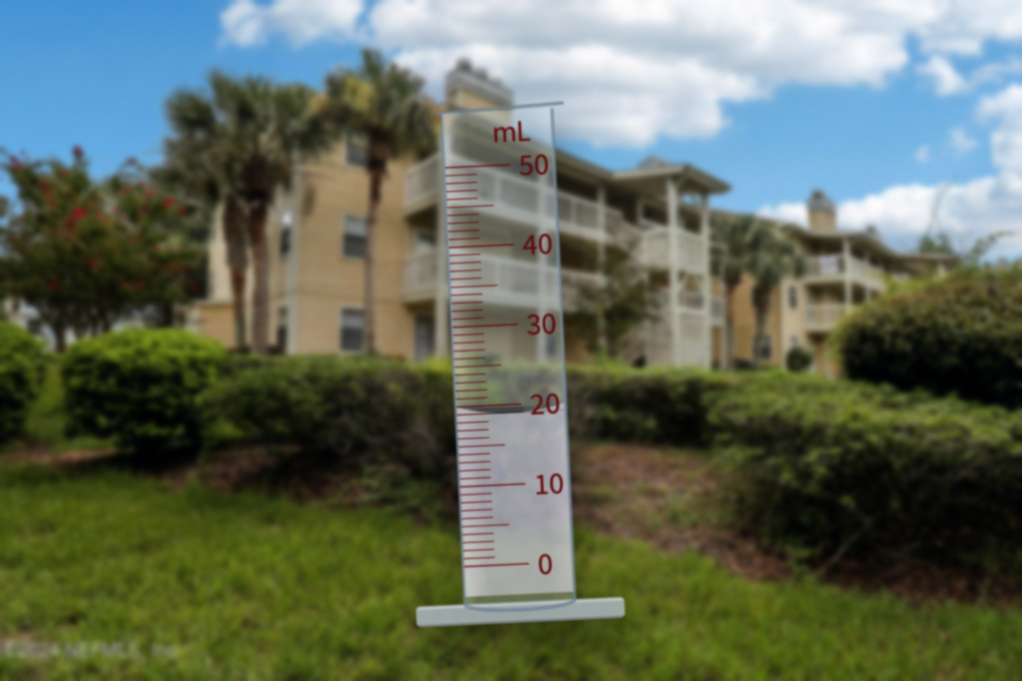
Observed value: 19 mL
